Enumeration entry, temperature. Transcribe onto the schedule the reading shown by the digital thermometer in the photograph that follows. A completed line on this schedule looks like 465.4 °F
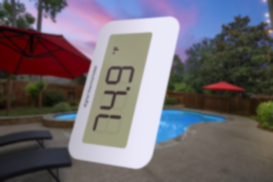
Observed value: 74.9 °F
